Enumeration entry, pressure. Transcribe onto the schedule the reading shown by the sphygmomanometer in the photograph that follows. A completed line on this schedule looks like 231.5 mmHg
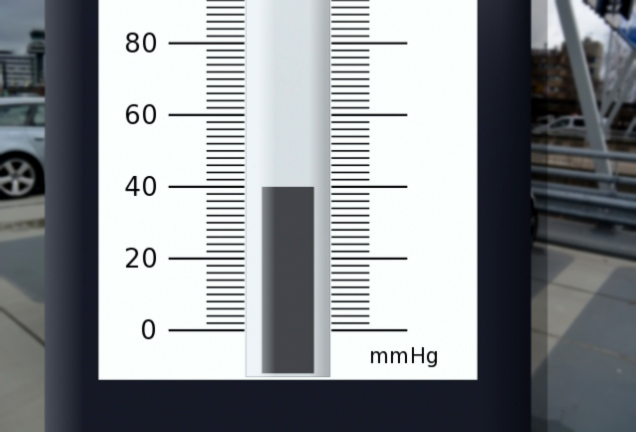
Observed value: 40 mmHg
